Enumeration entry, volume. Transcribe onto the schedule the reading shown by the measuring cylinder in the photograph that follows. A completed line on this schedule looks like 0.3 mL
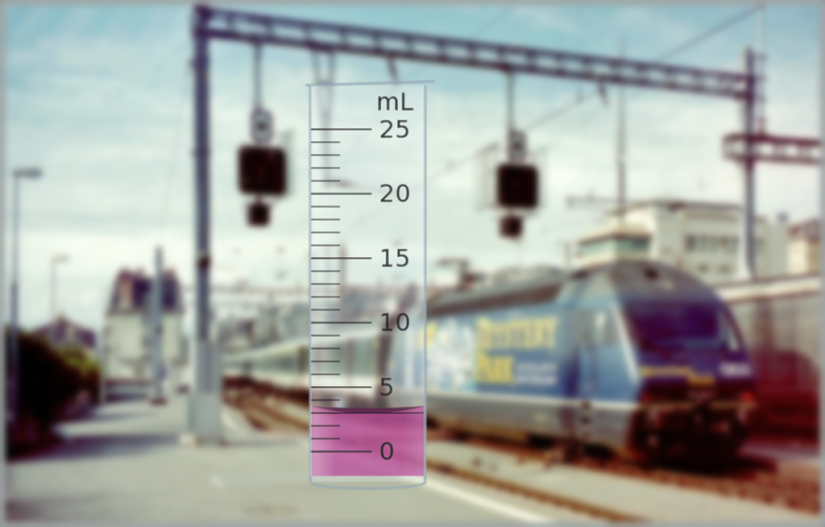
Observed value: 3 mL
